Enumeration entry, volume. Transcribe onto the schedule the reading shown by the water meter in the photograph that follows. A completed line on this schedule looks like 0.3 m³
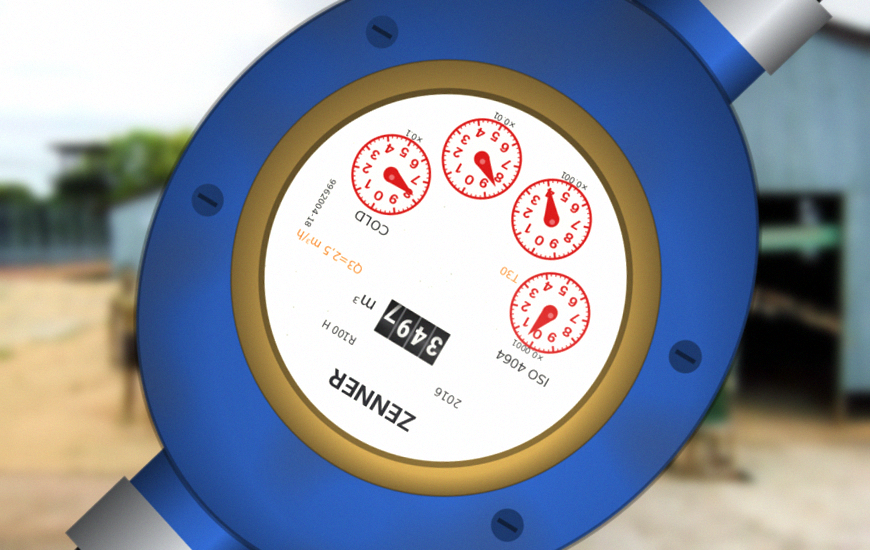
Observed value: 3496.7840 m³
